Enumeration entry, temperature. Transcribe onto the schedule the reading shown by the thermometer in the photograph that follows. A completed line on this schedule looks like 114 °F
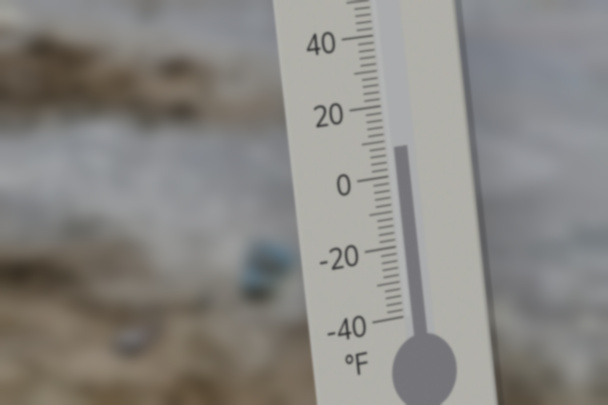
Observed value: 8 °F
